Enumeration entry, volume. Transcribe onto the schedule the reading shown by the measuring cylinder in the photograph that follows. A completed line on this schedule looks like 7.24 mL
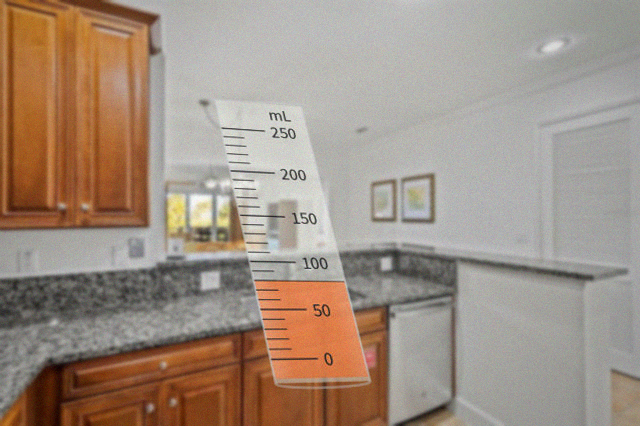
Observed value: 80 mL
